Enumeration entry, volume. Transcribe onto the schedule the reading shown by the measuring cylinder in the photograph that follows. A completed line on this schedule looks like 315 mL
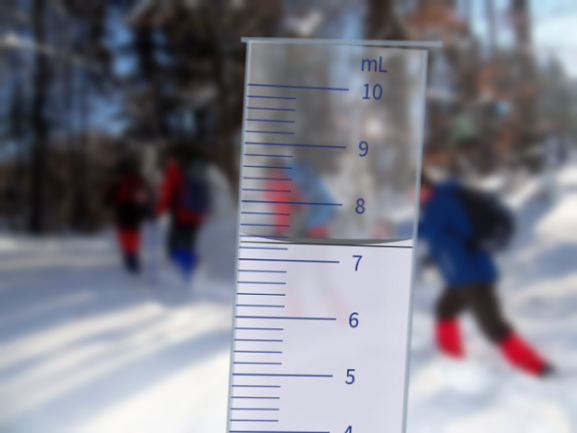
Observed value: 7.3 mL
